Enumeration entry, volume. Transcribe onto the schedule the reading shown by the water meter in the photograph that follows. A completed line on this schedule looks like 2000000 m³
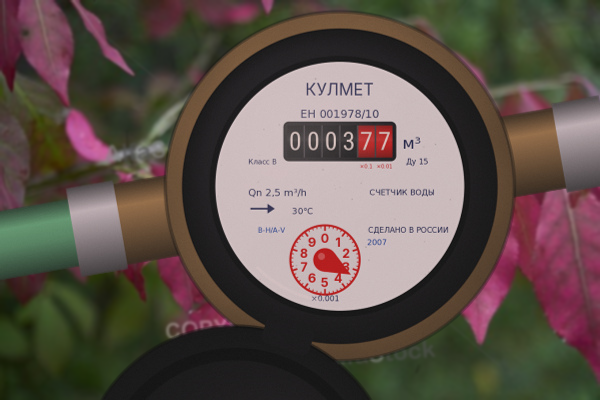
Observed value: 3.773 m³
